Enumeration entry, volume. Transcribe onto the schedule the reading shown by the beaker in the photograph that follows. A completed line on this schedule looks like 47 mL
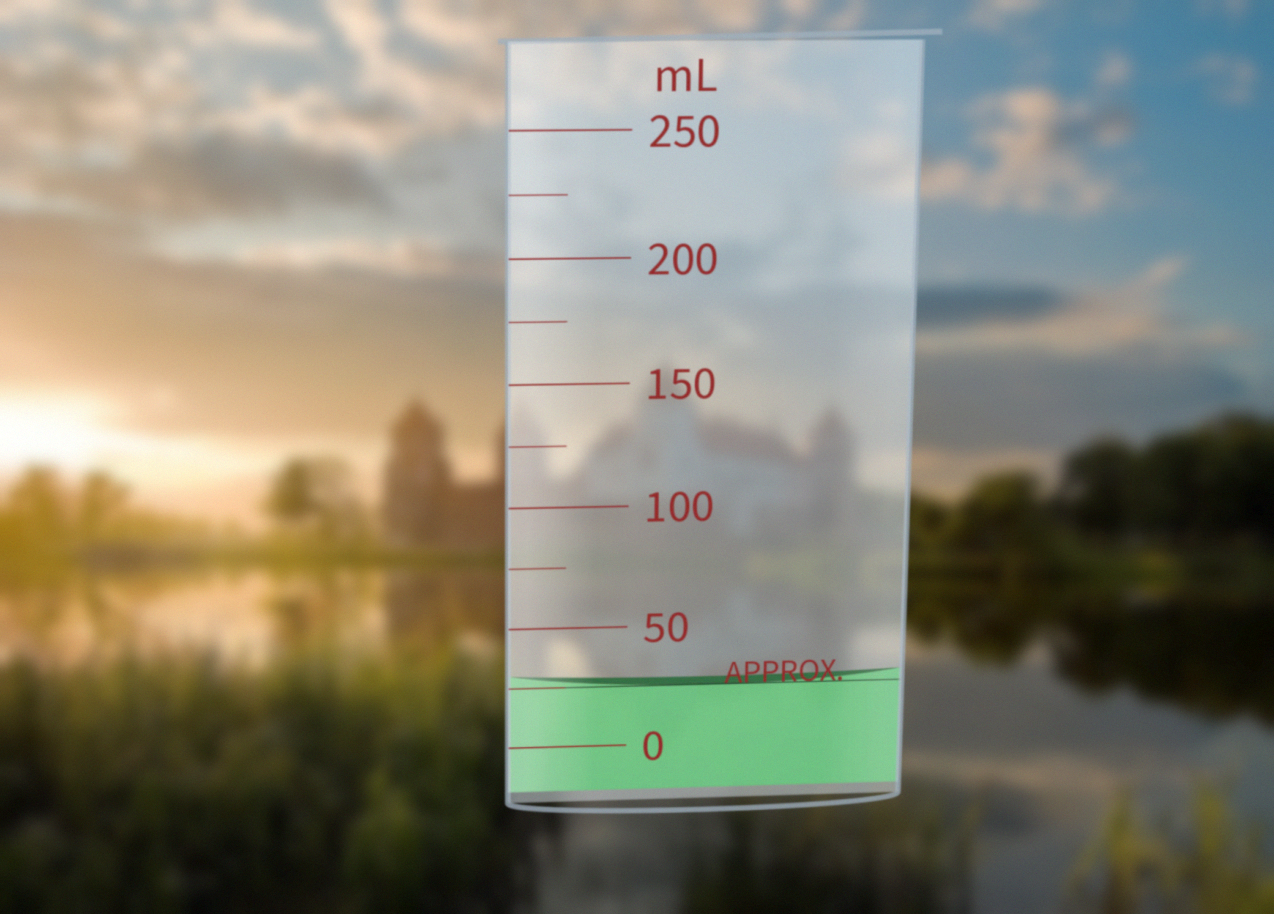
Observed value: 25 mL
